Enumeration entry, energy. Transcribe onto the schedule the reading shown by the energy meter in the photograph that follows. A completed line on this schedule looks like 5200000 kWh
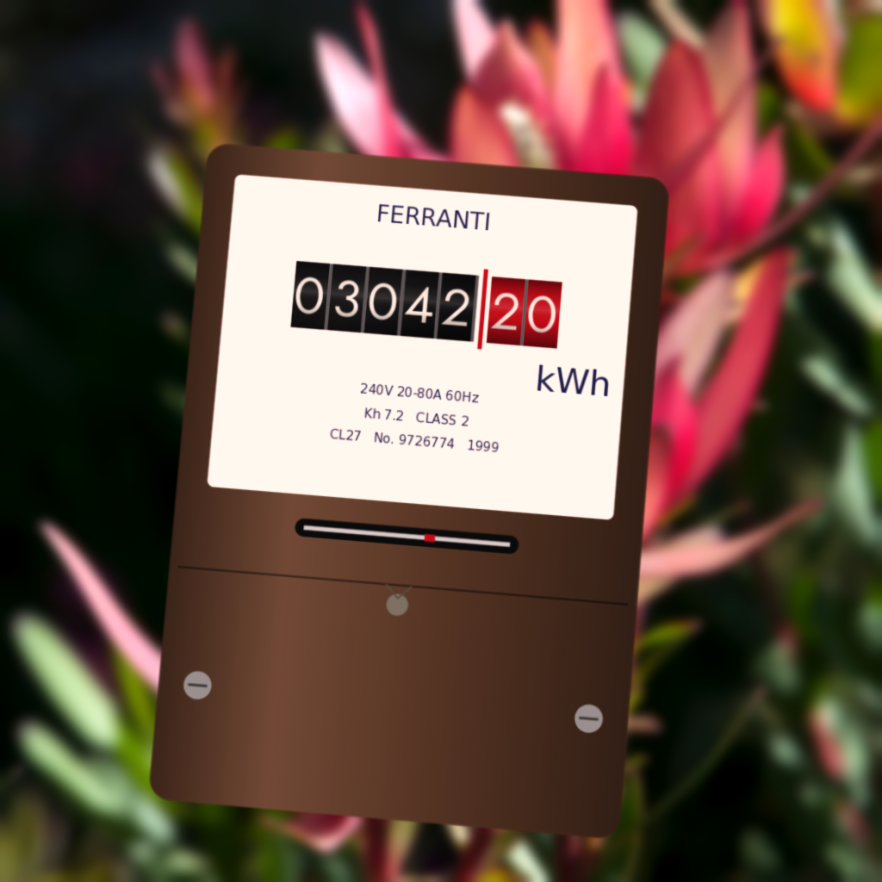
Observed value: 3042.20 kWh
